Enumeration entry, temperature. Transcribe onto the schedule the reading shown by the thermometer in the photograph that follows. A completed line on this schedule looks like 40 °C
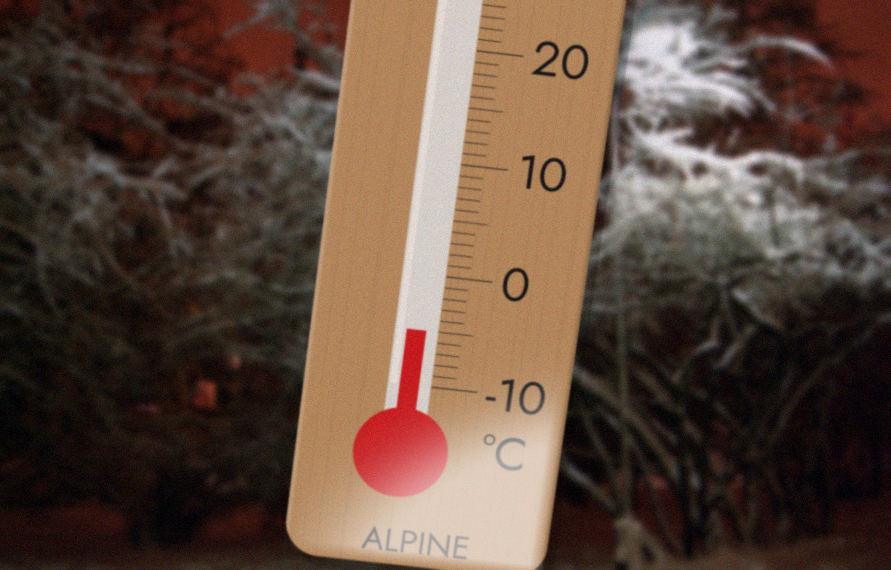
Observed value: -5 °C
